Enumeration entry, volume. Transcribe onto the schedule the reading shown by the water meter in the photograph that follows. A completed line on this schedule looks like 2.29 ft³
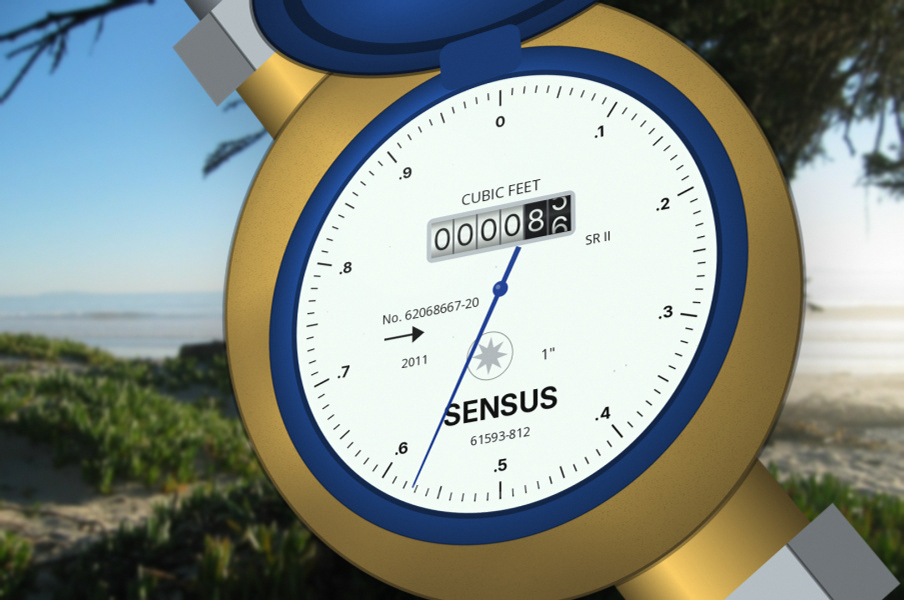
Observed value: 85.57 ft³
